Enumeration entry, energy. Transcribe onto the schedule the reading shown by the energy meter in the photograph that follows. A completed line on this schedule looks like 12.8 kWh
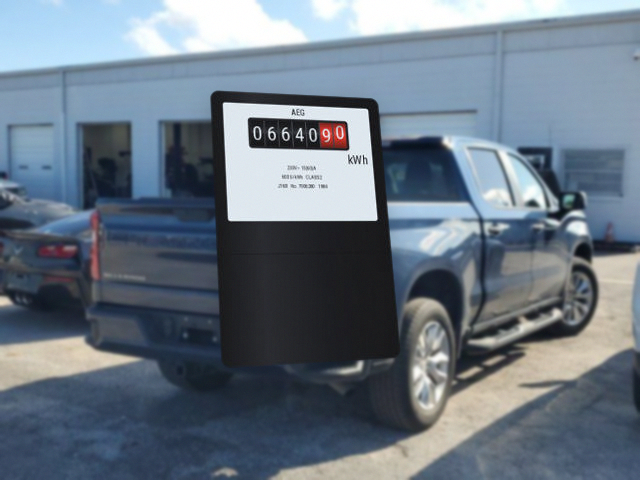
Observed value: 6640.90 kWh
